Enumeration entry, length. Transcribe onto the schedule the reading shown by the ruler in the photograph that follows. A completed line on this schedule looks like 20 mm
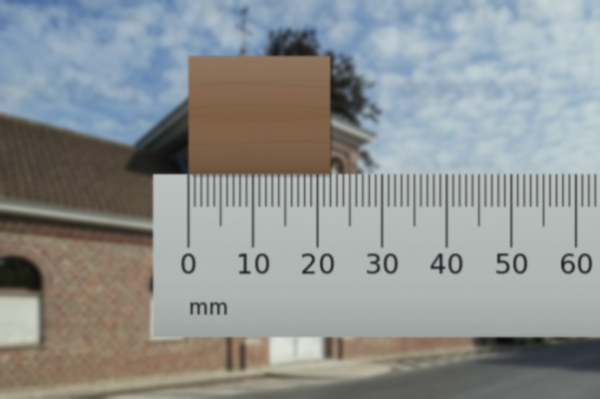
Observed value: 22 mm
